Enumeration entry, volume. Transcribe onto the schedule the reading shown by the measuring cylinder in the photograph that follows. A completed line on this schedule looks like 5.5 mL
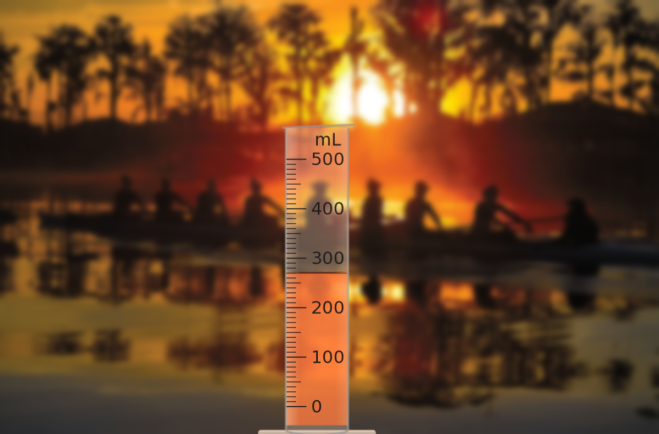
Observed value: 270 mL
